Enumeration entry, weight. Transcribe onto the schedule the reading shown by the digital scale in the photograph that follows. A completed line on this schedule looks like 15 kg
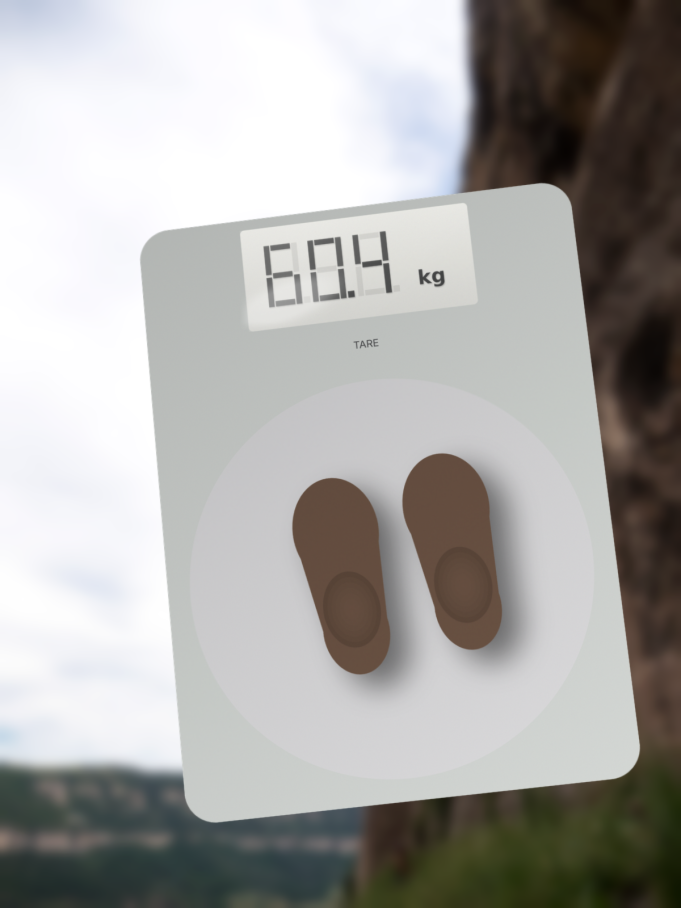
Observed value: 60.4 kg
